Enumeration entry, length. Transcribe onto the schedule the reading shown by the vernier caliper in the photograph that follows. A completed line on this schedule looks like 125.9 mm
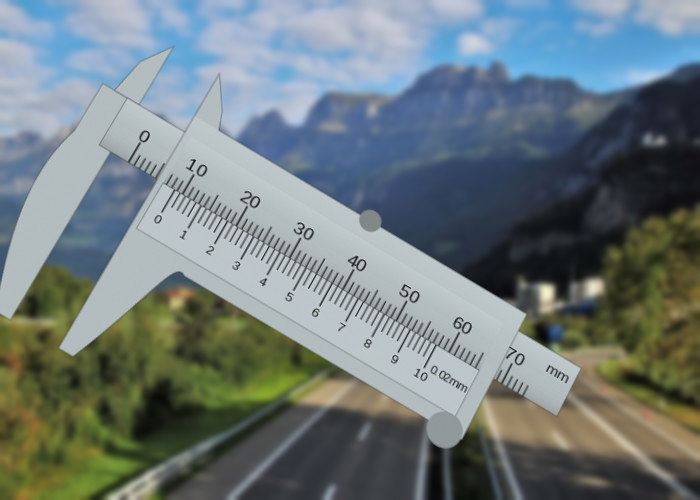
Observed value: 8.6 mm
